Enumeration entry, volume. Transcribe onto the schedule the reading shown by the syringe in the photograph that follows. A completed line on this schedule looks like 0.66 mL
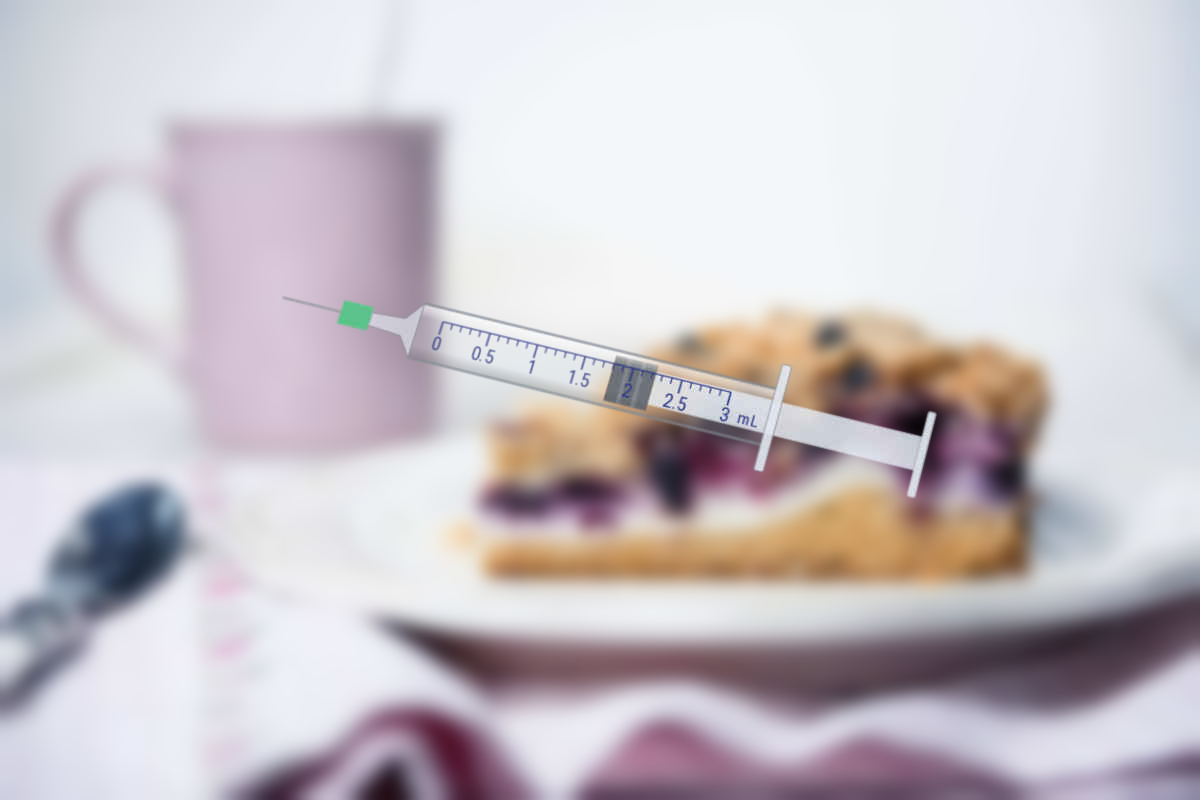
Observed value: 1.8 mL
